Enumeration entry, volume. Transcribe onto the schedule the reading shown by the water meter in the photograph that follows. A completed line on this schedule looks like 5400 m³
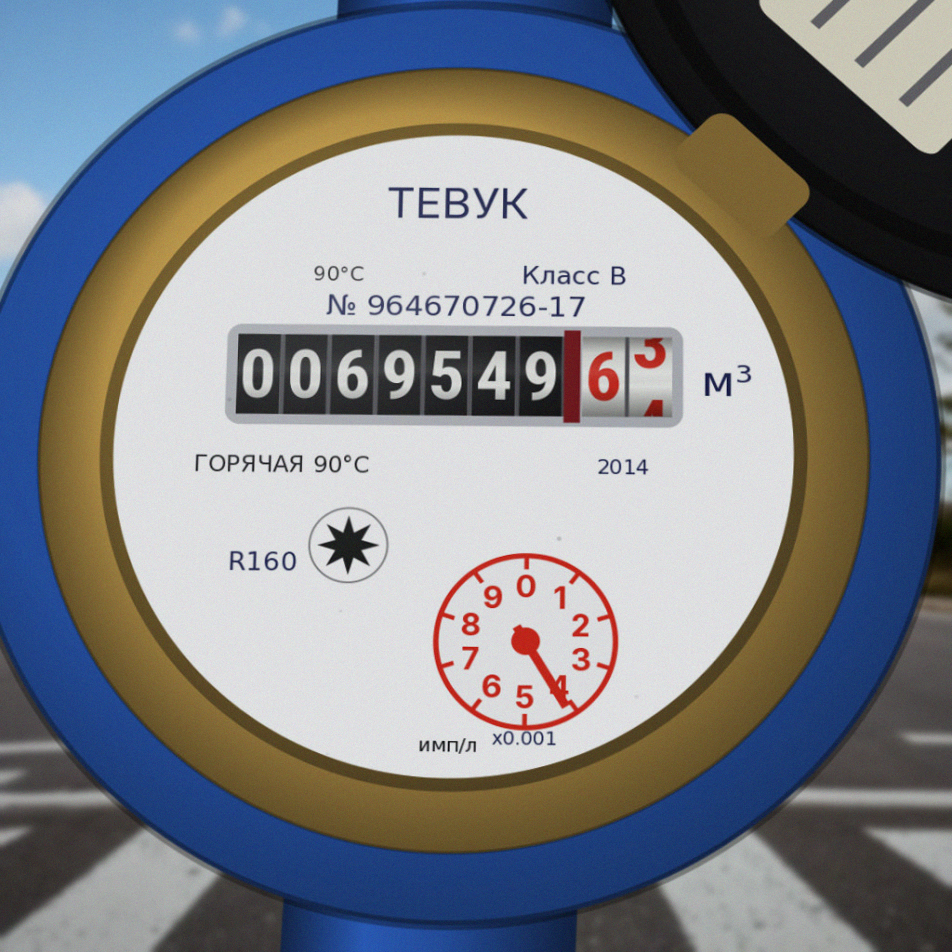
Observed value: 69549.634 m³
